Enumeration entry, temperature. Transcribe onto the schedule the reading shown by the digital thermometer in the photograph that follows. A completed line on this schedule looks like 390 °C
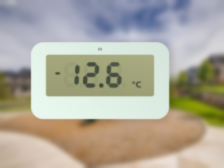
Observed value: -12.6 °C
